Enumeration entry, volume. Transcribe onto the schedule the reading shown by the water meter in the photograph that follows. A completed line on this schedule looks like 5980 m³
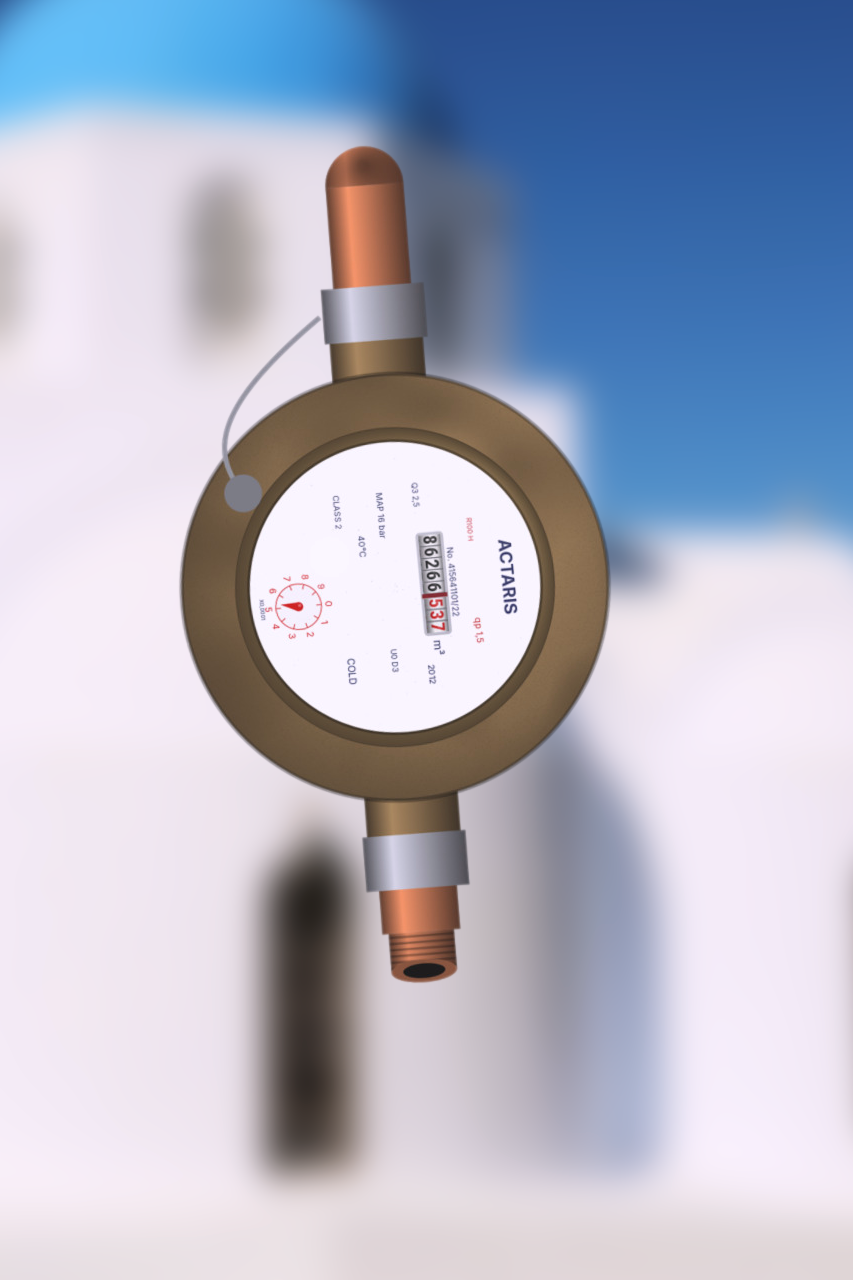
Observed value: 86266.5375 m³
